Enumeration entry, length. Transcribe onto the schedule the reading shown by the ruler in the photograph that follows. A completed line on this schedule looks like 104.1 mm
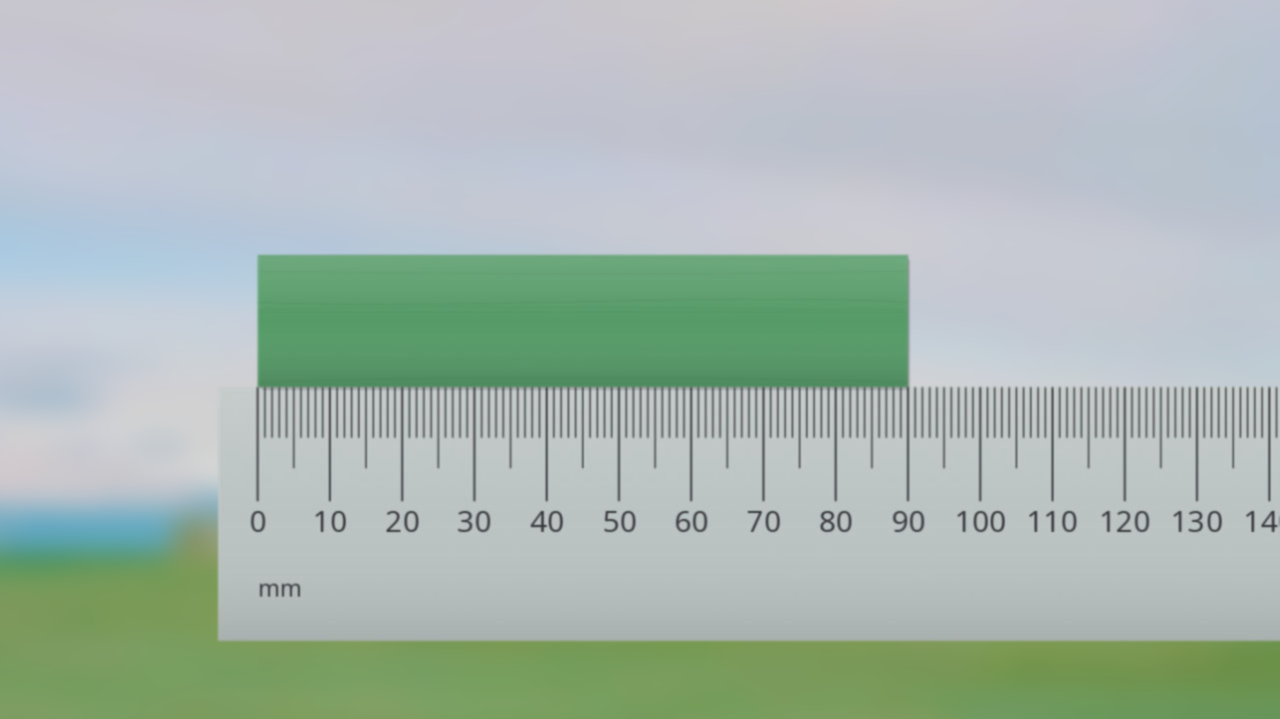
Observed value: 90 mm
